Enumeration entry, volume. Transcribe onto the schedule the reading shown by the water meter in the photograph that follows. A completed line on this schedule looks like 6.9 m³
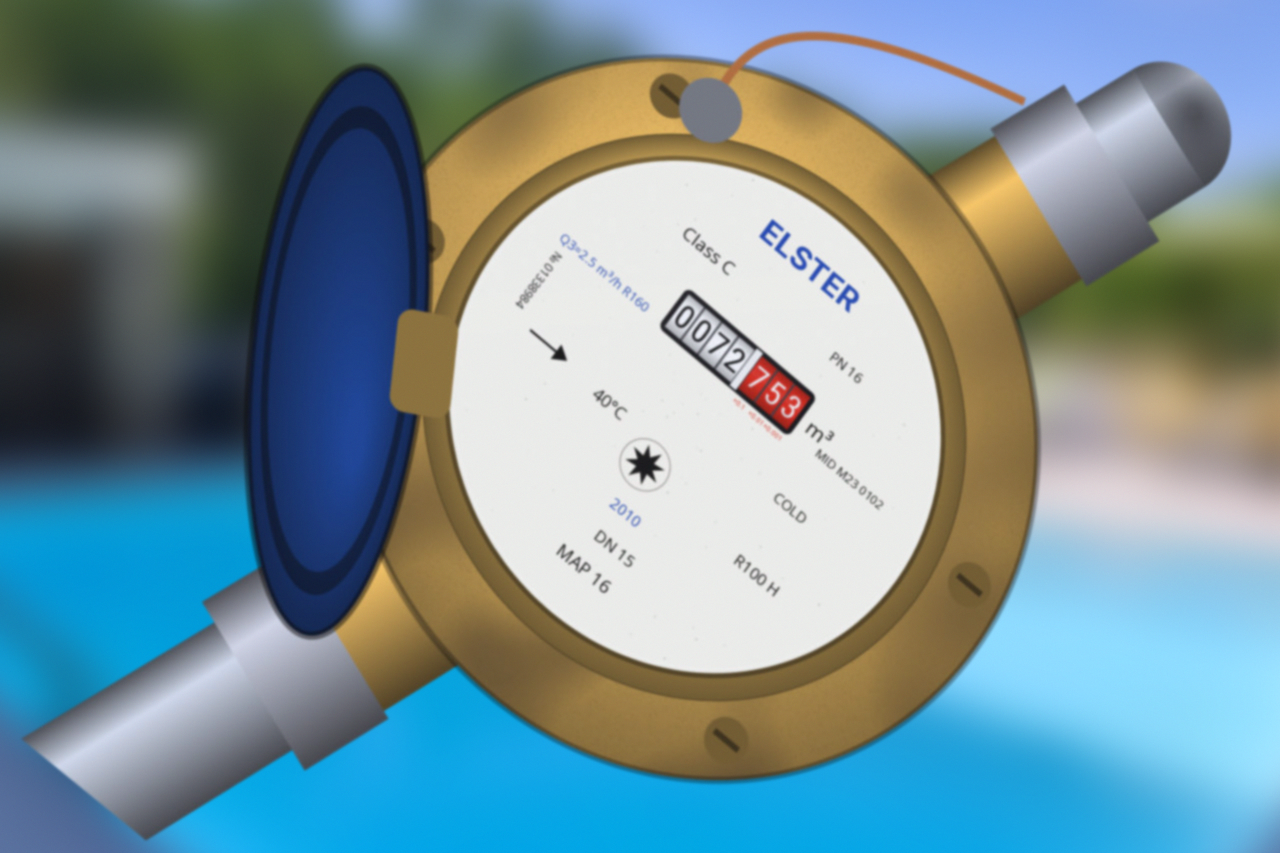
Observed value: 72.753 m³
